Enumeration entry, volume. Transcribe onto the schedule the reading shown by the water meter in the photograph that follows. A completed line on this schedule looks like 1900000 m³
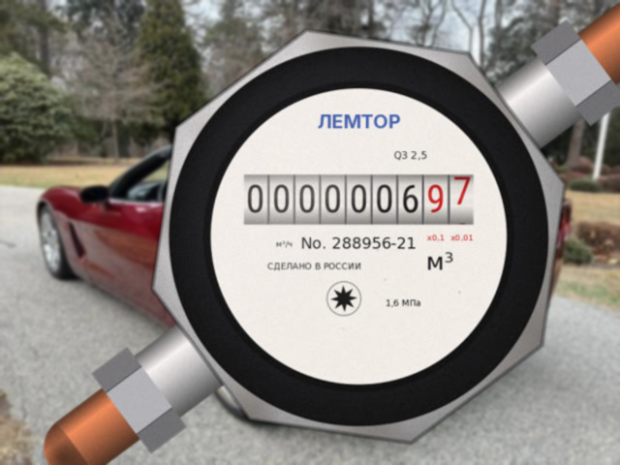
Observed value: 6.97 m³
